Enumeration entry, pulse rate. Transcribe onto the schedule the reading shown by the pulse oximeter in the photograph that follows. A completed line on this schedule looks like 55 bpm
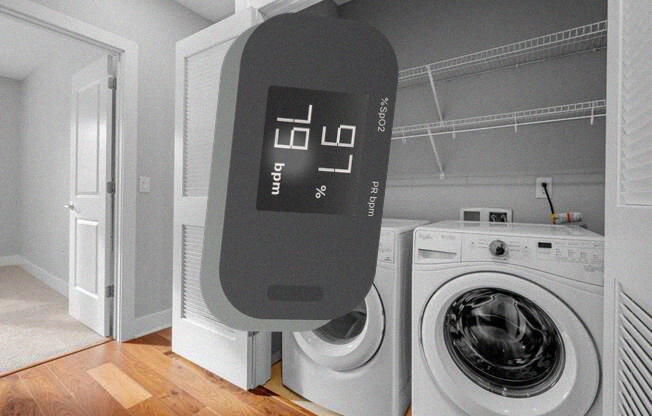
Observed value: 79 bpm
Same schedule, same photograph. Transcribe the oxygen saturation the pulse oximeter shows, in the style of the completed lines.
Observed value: 97 %
